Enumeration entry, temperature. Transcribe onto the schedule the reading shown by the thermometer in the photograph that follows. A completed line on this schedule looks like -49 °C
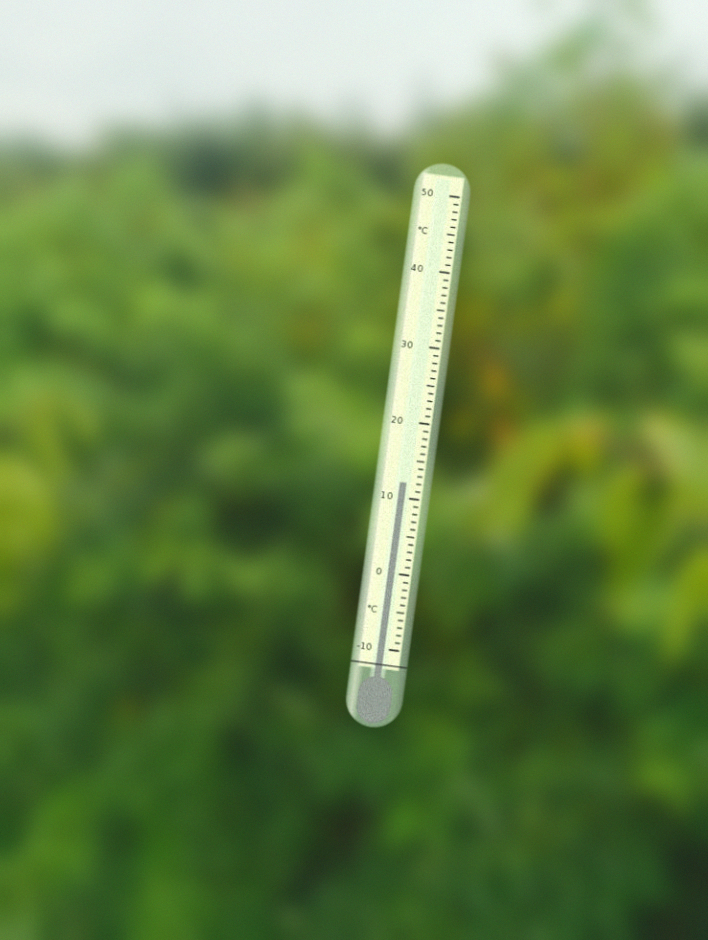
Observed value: 12 °C
